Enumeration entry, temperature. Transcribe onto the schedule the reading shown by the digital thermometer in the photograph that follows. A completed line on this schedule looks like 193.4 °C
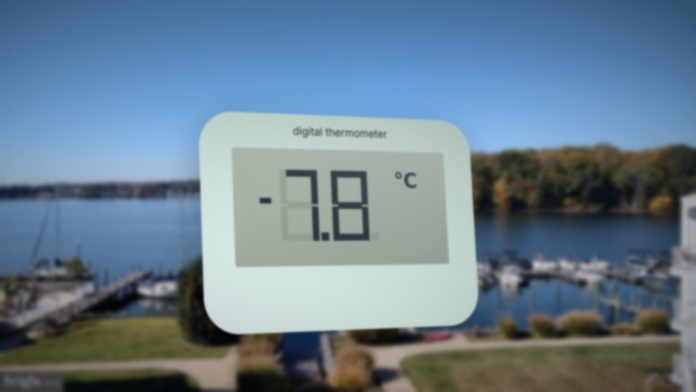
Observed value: -7.8 °C
